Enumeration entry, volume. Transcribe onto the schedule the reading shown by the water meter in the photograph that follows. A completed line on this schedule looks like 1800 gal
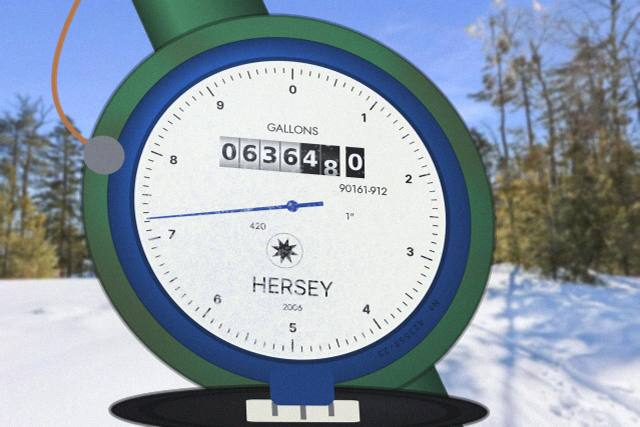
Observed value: 636477.2 gal
